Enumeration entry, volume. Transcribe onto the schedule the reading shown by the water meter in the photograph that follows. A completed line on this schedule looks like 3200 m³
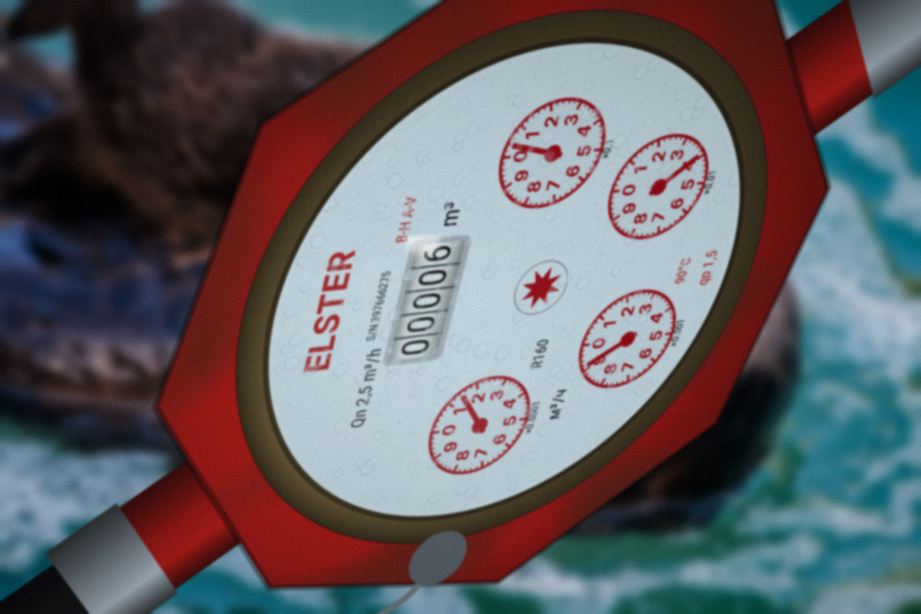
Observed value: 6.0391 m³
